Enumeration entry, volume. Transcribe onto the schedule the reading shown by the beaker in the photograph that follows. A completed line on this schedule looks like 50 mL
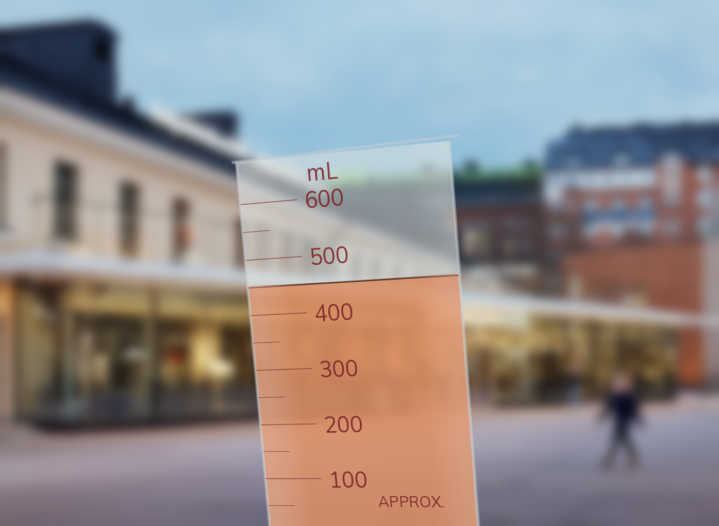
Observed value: 450 mL
